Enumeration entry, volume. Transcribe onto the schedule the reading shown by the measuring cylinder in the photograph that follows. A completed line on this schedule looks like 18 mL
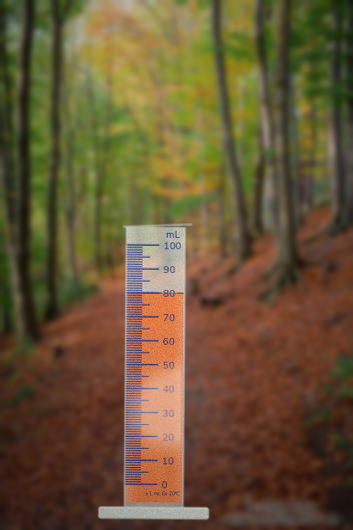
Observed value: 80 mL
